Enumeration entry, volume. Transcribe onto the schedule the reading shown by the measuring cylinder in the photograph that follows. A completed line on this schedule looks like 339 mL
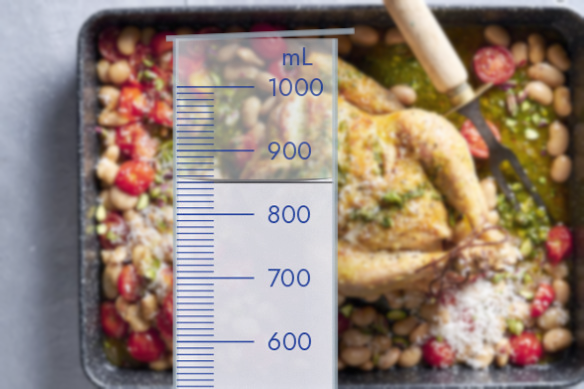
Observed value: 850 mL
